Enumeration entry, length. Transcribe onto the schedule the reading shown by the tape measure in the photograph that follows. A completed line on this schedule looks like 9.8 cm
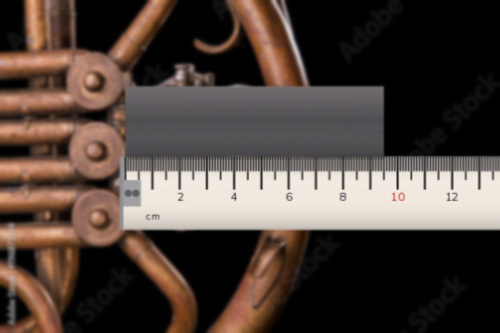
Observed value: 9.5 cm
